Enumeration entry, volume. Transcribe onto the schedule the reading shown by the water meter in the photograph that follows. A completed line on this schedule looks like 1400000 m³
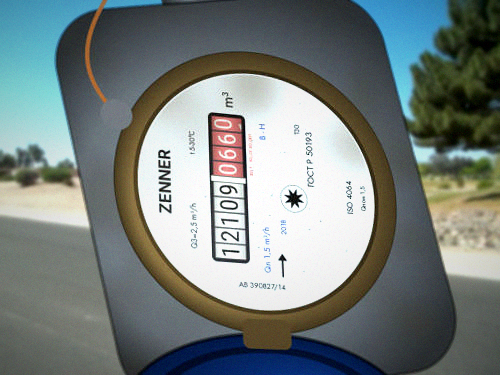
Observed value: 12109.0660 m³
